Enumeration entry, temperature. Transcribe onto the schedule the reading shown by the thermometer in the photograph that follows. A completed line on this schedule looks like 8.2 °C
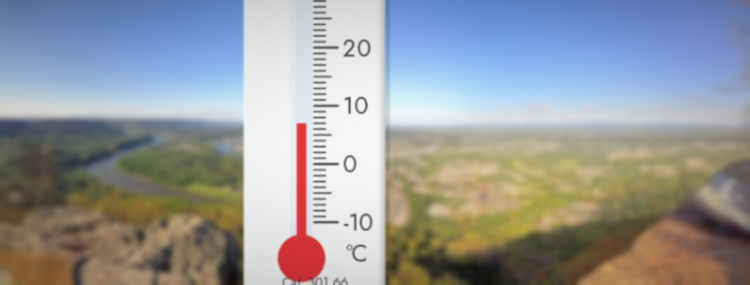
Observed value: 7 °C
